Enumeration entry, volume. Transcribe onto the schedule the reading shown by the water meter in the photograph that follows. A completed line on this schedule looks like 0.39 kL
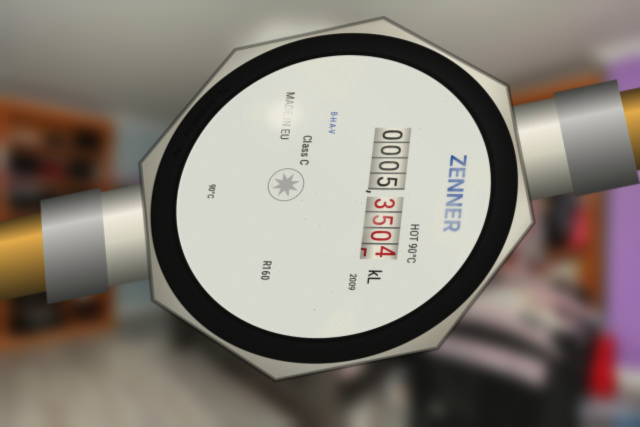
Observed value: 5.3504 kL
